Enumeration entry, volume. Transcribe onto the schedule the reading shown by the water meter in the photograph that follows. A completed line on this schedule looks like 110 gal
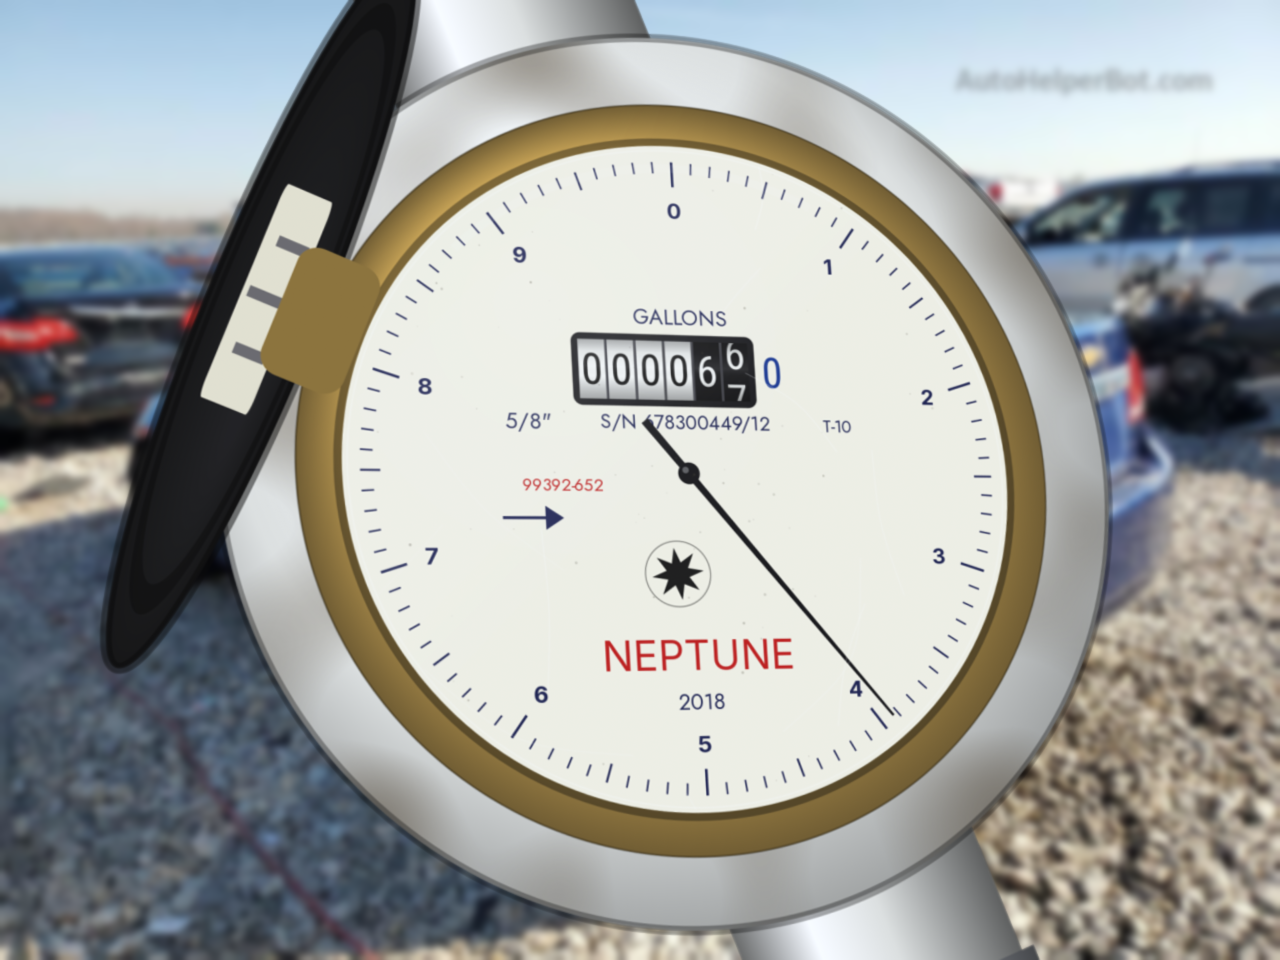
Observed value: 663.9 gal
